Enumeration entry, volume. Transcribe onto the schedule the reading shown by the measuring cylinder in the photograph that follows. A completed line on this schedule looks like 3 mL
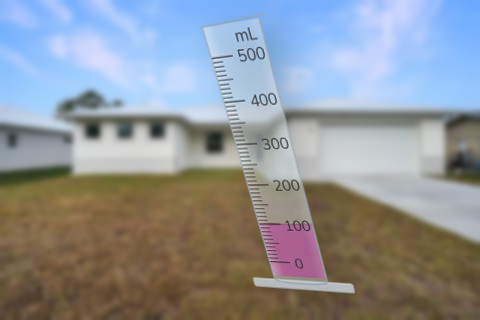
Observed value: 100 mL
